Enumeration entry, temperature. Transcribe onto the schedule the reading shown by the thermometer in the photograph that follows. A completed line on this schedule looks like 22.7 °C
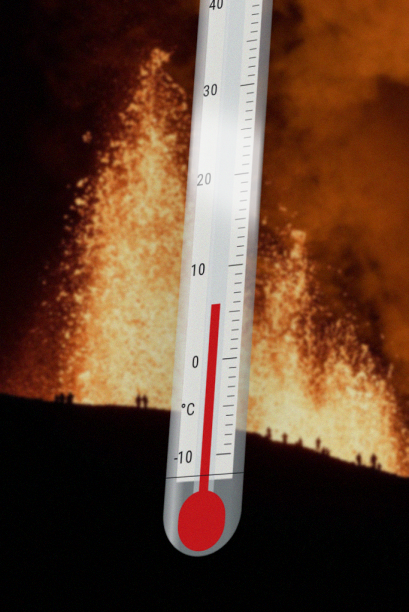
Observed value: 6 °C
